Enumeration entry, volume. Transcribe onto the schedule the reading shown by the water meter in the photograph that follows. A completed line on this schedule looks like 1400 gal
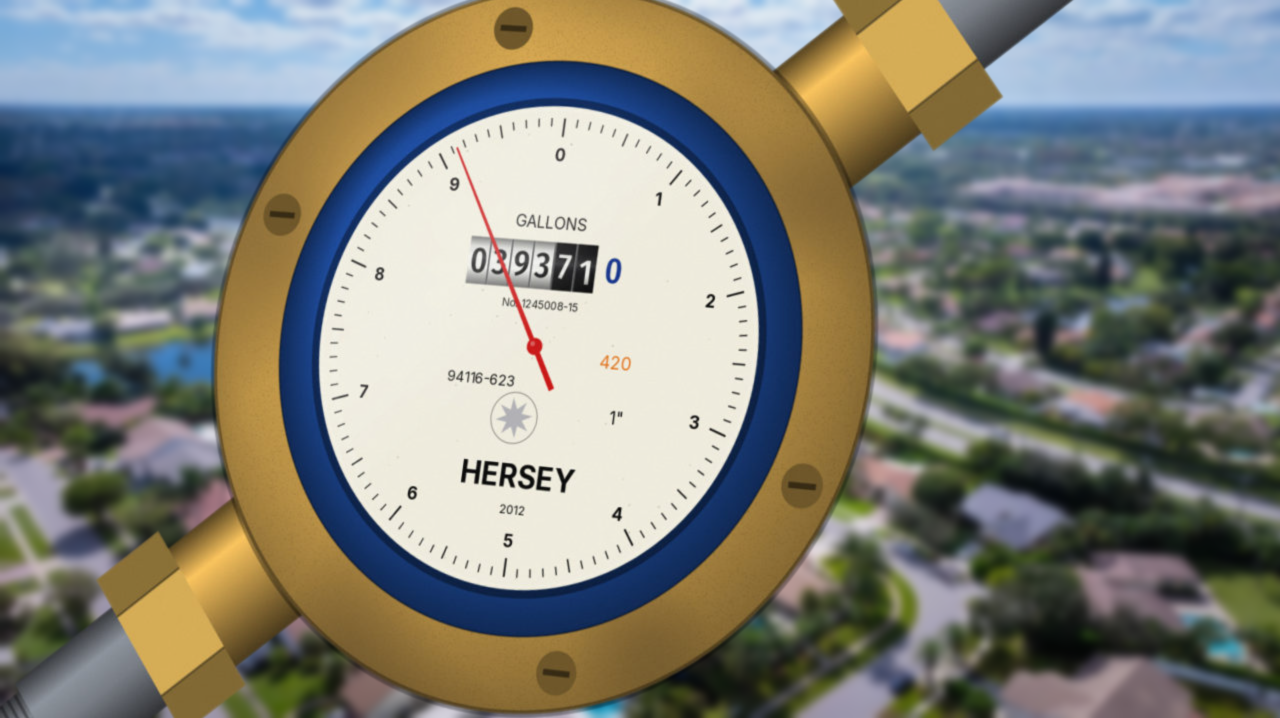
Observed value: 393709.1 gal
